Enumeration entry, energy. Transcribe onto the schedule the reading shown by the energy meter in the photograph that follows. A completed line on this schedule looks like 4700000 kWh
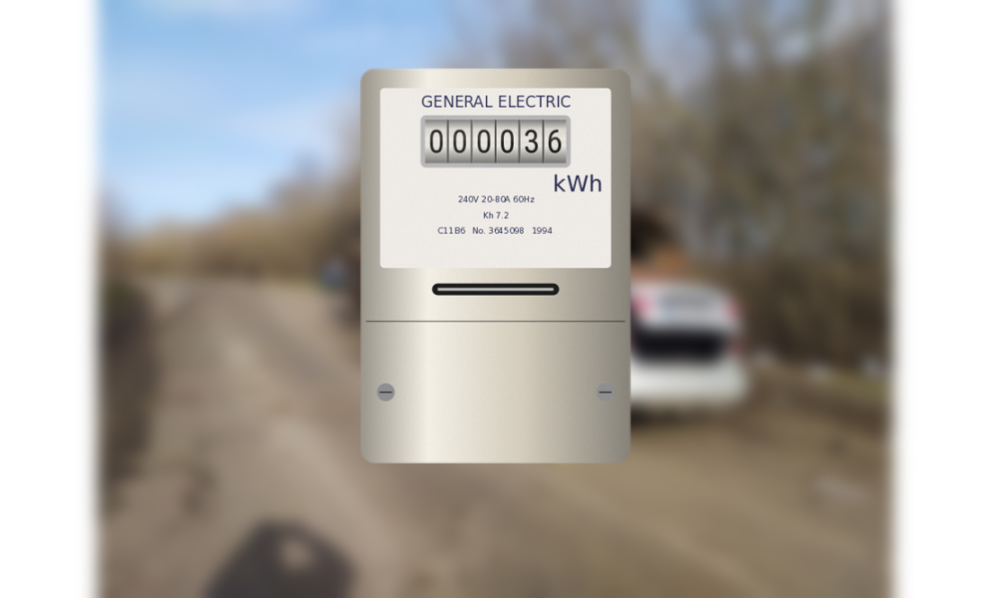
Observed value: 36 kWh
